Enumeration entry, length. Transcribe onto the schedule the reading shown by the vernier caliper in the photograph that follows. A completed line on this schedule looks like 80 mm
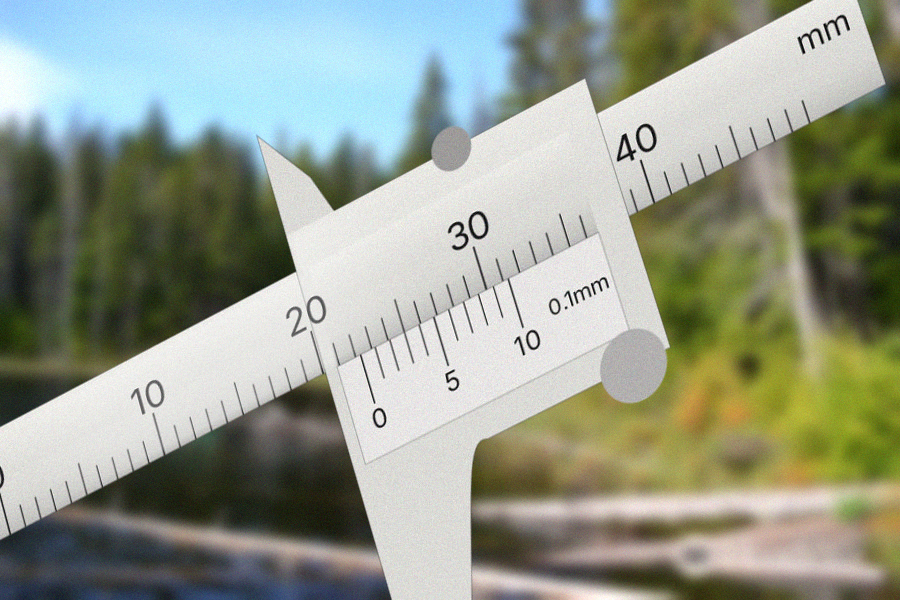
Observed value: 22.3 mm
